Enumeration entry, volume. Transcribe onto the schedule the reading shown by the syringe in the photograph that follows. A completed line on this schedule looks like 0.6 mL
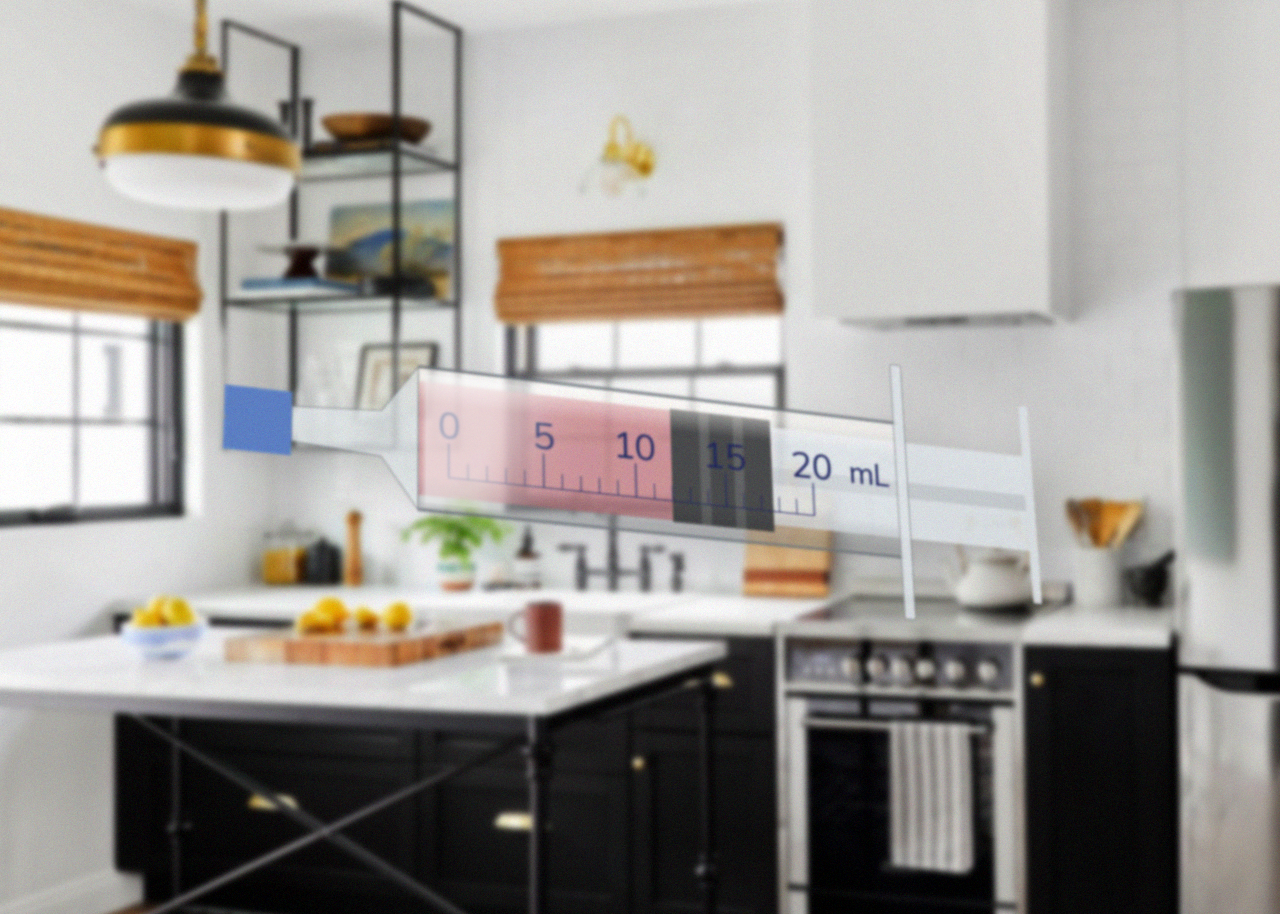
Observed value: 12 mL
